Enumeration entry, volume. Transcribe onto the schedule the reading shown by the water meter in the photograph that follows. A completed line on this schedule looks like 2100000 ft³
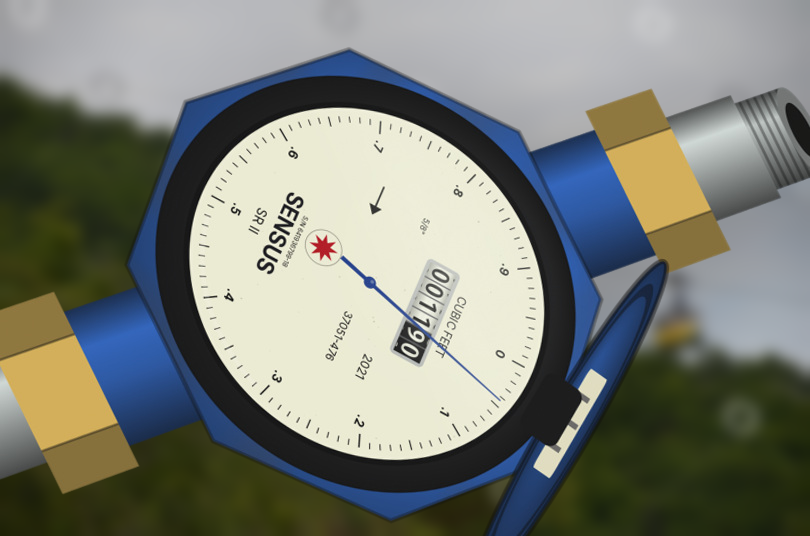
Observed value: 1190.04 ft³
